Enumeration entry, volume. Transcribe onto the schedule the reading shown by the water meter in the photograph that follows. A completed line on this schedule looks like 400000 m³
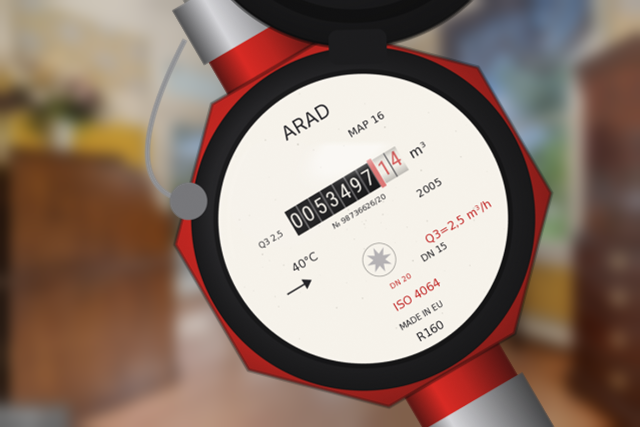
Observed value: 53497.14 m³
